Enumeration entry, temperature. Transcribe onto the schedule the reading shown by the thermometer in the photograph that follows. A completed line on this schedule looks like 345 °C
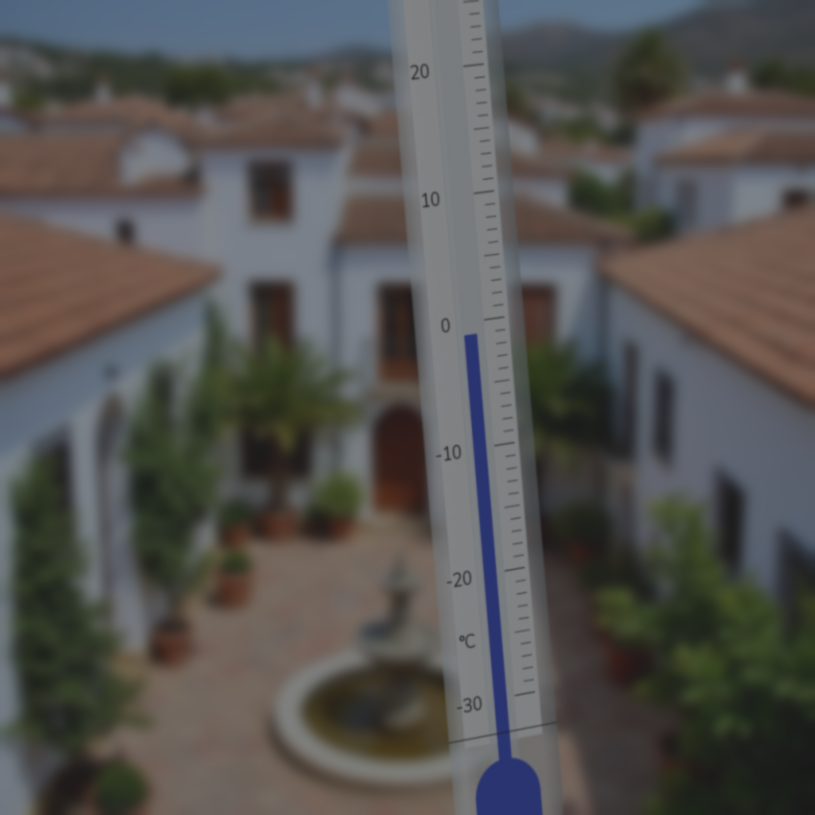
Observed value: -1 °C
